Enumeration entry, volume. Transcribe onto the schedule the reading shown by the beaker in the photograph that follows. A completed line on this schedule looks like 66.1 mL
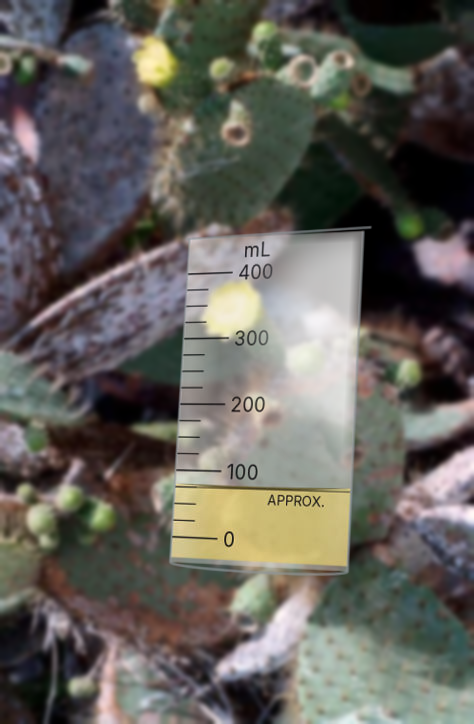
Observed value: 75 mL
